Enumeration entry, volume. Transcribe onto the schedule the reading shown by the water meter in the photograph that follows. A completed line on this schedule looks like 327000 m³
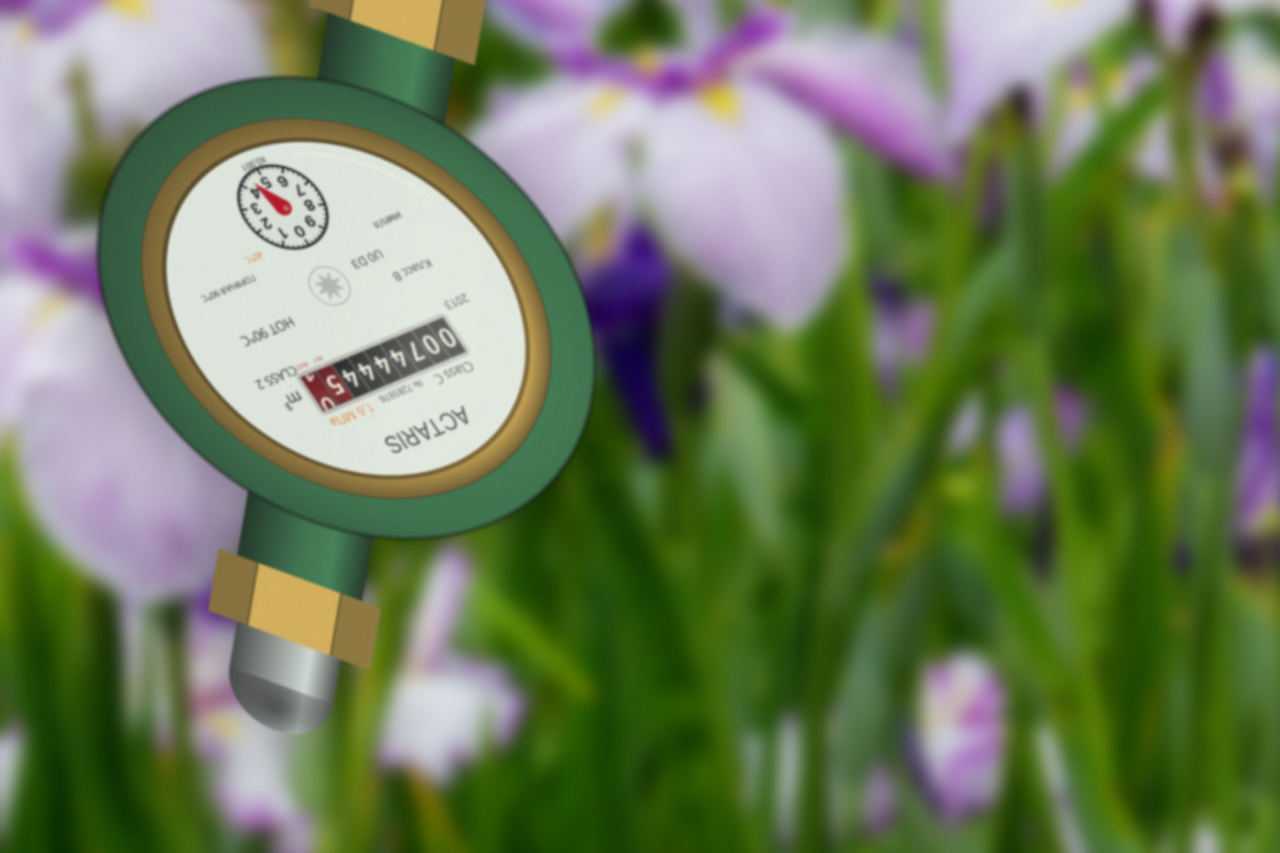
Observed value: 74444.504 m³
